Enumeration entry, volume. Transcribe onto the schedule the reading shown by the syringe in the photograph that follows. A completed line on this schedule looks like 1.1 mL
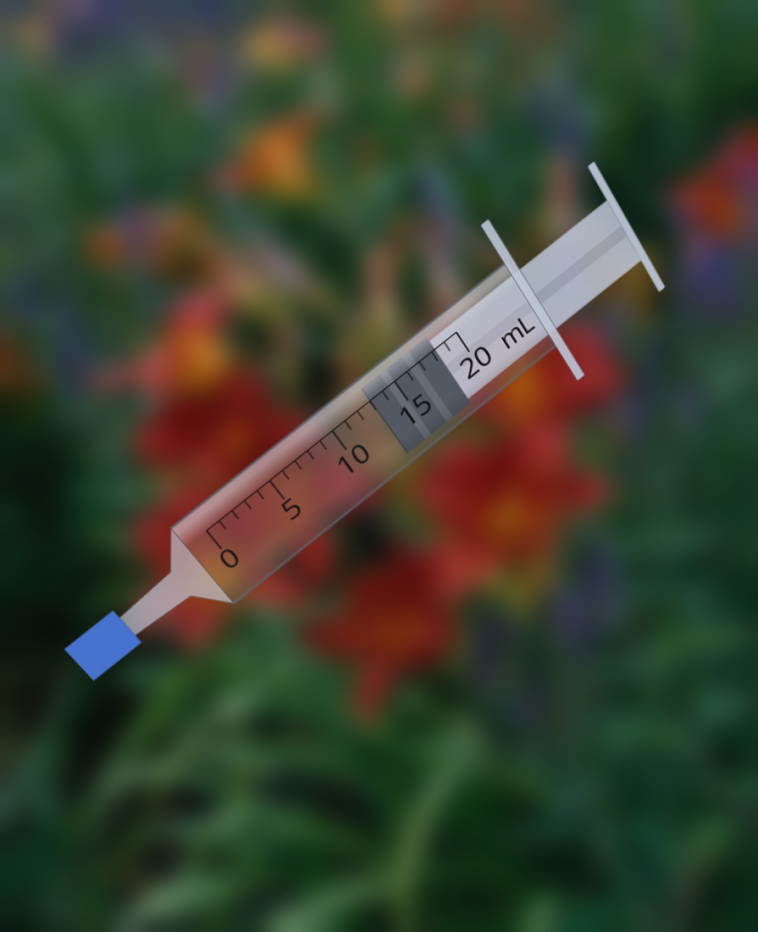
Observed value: 13 mL
